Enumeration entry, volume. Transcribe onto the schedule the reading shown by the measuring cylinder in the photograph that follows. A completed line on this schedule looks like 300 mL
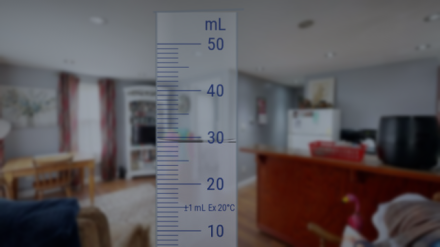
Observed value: 29 mL
